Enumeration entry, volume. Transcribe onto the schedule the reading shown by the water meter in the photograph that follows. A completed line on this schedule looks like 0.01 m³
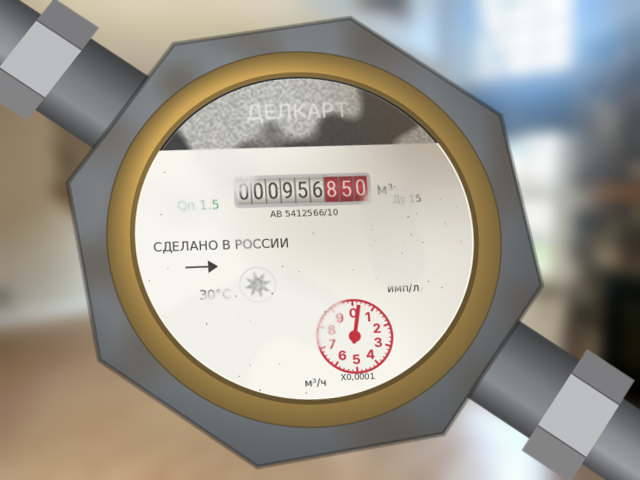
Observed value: 956.8500 m³
